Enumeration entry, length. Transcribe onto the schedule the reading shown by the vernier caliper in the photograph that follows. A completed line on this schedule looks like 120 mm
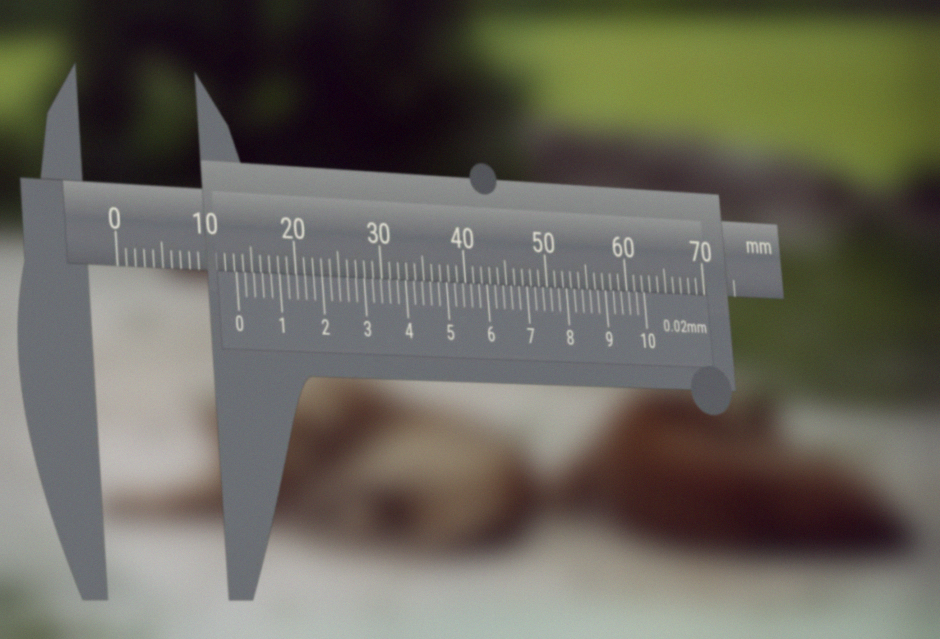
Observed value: 13.2 mm
